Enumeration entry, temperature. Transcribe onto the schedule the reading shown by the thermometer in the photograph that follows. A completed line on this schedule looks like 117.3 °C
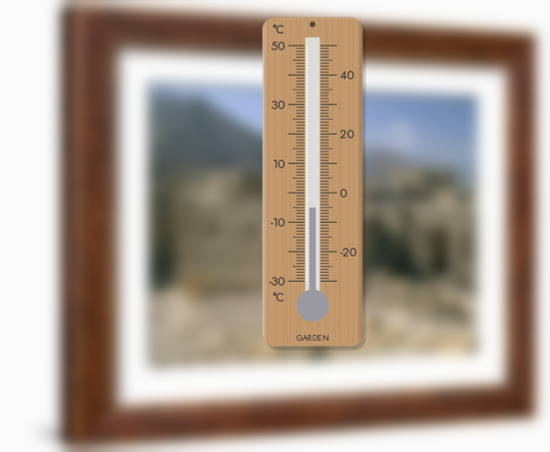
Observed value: -5 °C
